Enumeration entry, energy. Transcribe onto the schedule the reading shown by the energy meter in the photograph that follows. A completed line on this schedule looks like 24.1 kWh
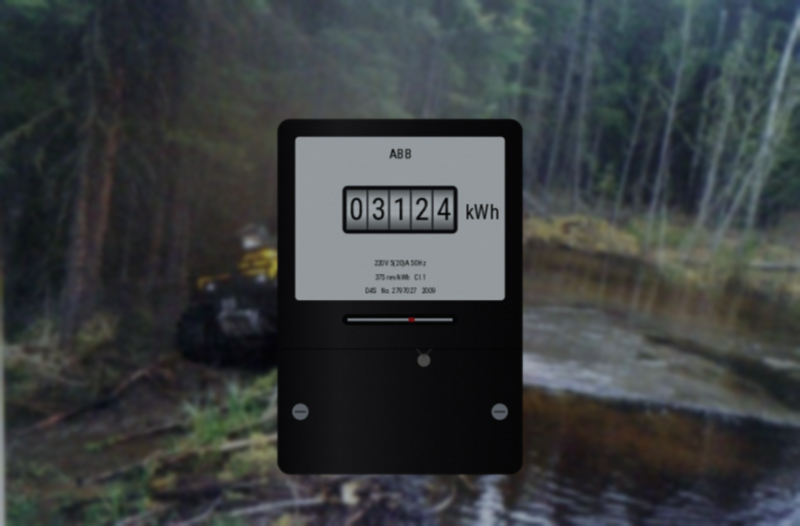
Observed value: 3124 kWh
